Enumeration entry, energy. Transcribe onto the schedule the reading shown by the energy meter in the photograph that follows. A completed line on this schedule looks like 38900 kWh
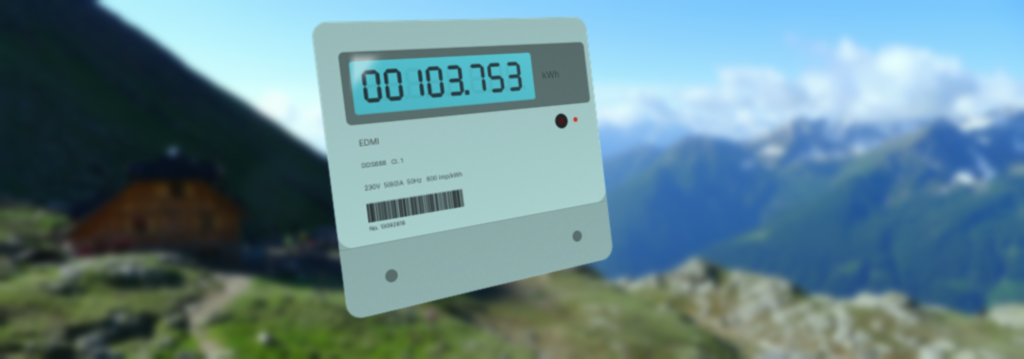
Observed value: 103.753 kWh
